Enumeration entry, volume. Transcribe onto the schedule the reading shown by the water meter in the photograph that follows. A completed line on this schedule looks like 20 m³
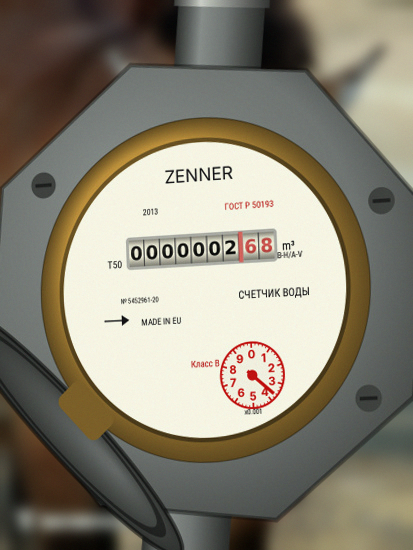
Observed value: 2.683 m³
